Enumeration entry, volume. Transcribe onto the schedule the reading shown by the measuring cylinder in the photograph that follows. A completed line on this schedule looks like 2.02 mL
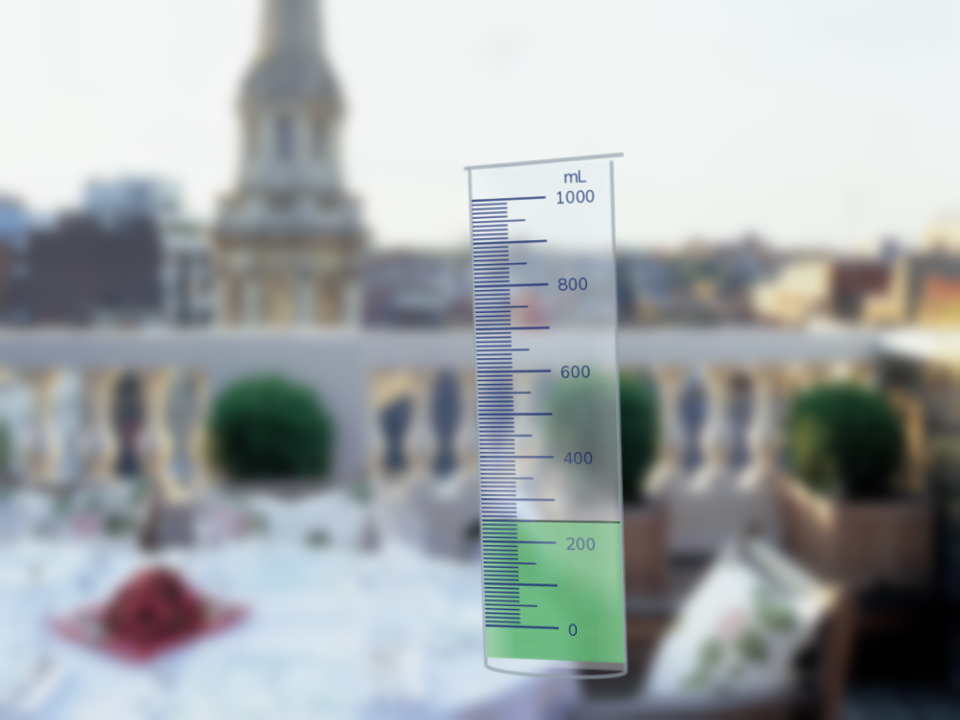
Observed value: 250 mL
